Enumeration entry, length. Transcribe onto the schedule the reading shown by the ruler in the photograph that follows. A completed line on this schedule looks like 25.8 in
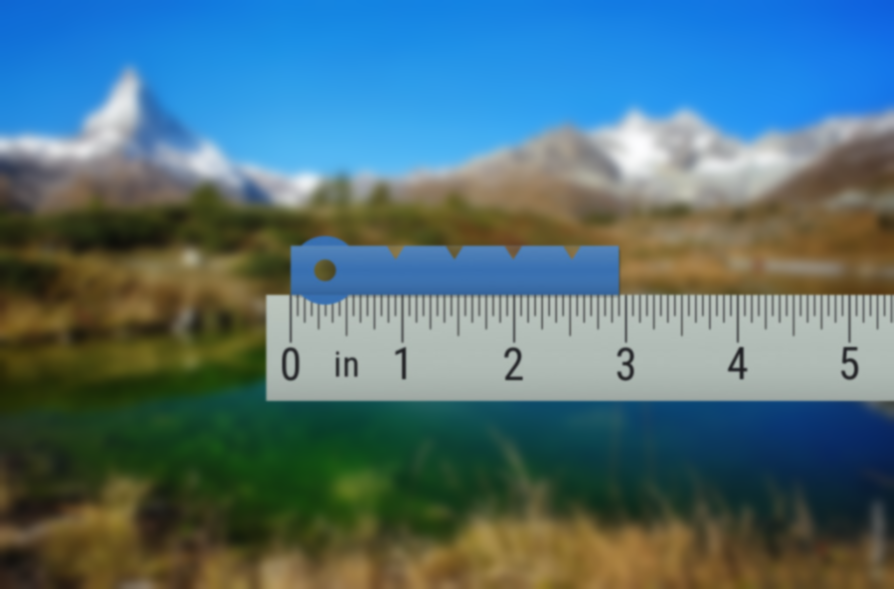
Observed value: 2.9375 in
